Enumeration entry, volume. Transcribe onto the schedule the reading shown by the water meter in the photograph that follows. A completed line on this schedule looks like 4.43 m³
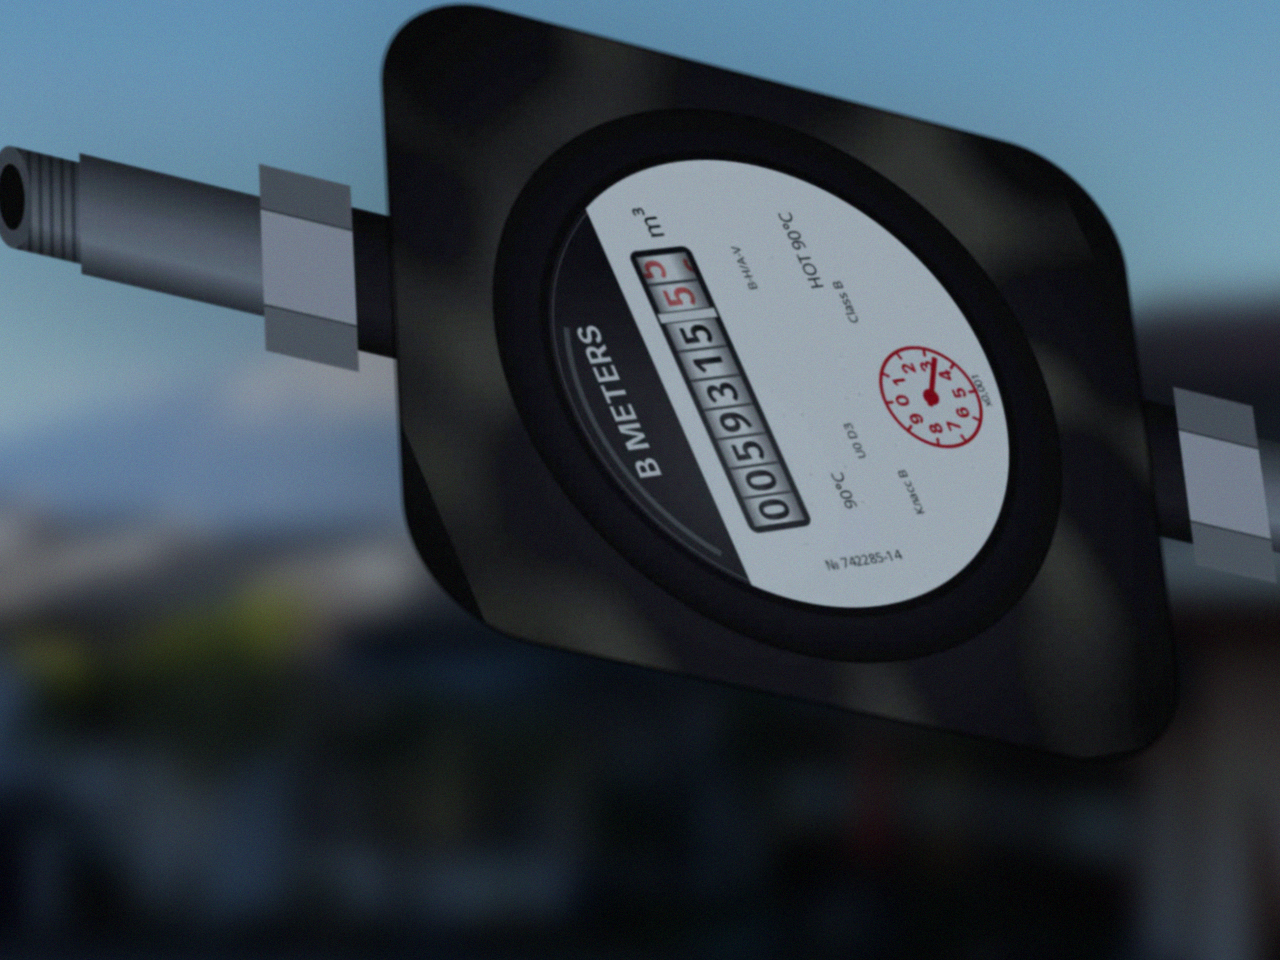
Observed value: 59315.553 m³
